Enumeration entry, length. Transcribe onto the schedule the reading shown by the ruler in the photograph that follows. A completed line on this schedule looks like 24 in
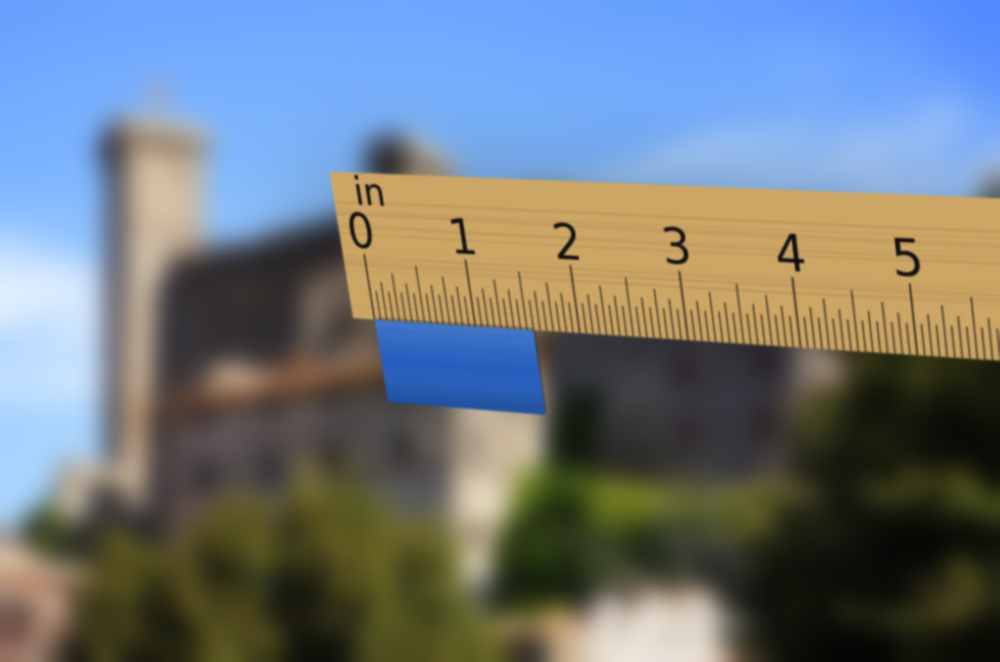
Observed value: 1.5625 in
